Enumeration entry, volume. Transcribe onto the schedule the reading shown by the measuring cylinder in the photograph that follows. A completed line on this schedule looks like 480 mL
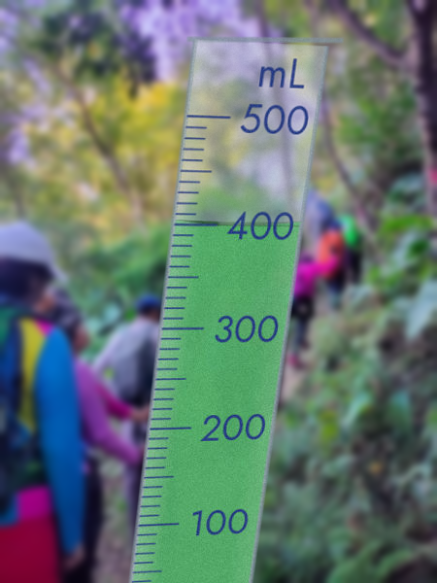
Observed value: 400 mL
